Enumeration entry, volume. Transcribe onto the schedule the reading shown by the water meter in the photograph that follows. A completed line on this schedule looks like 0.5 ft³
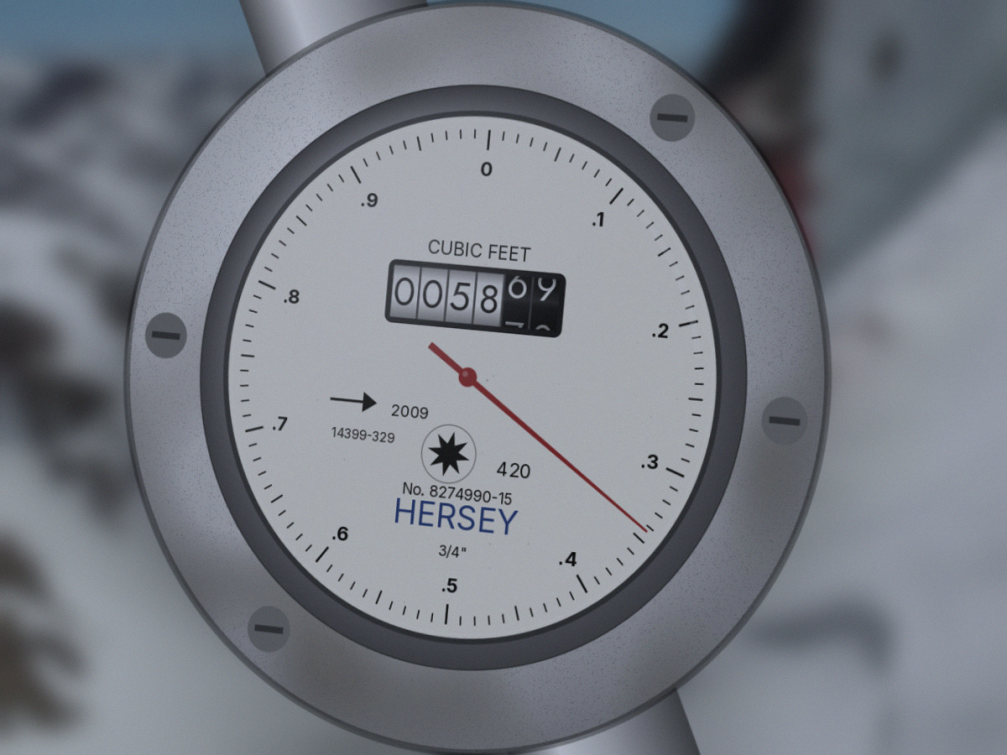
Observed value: 5869.34 ft³
